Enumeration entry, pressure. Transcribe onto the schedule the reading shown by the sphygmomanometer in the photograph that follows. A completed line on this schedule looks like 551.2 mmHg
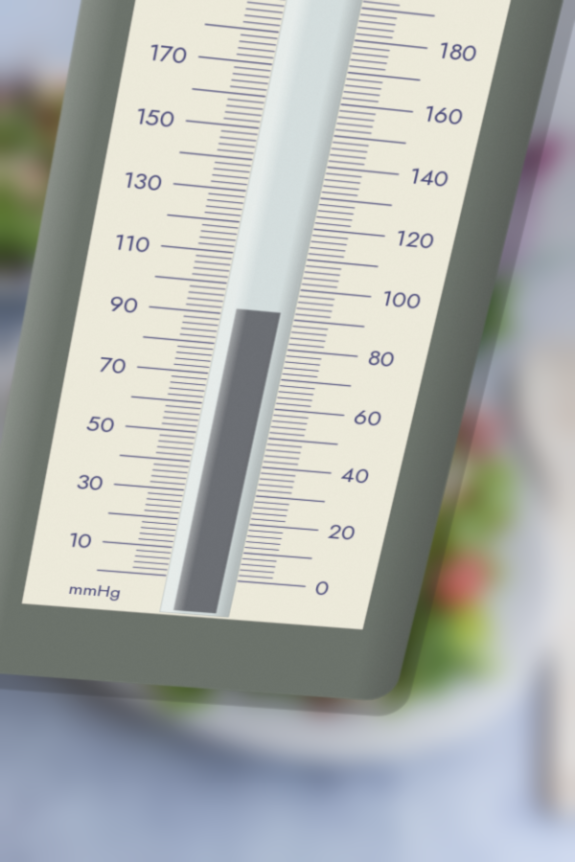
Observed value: 92 mmHg
